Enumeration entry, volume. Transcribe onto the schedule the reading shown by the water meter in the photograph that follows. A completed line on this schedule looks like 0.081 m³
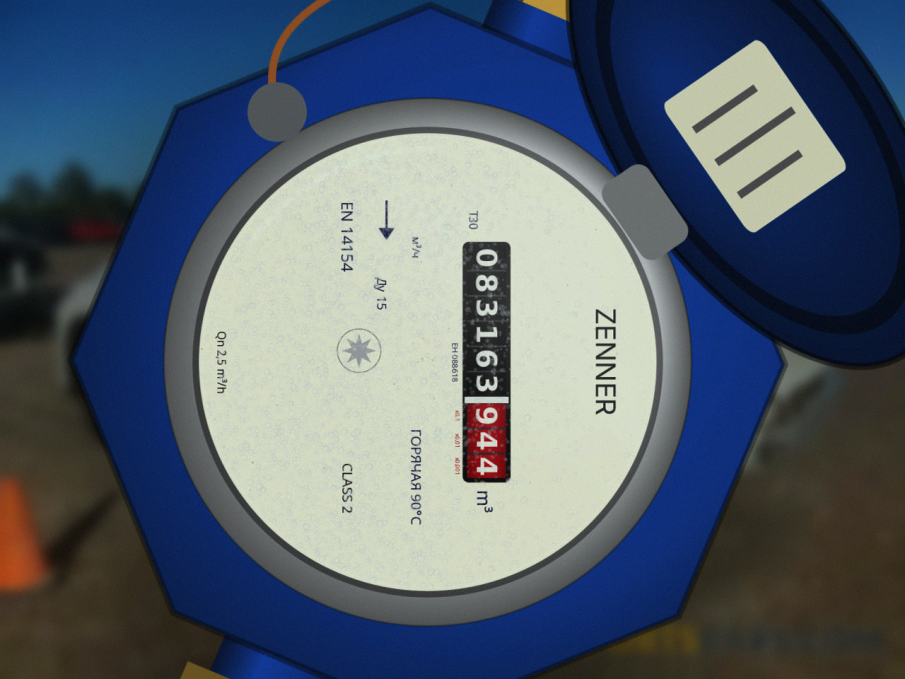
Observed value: 83163.944 m³
